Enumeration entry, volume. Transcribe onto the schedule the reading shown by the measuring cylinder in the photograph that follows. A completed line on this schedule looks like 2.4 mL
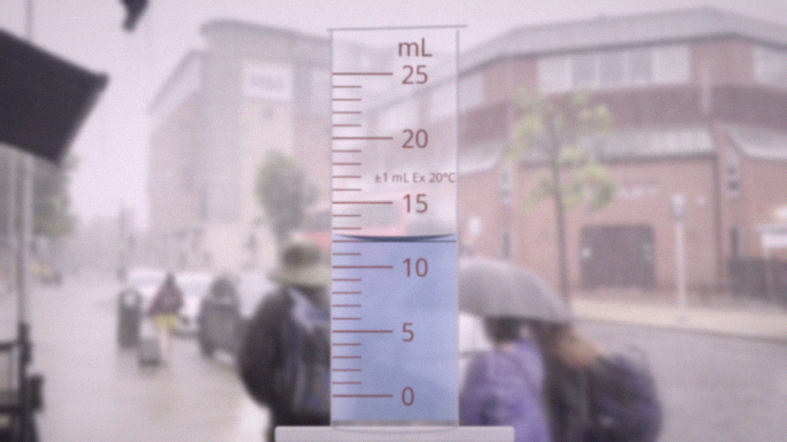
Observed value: 12 mL
